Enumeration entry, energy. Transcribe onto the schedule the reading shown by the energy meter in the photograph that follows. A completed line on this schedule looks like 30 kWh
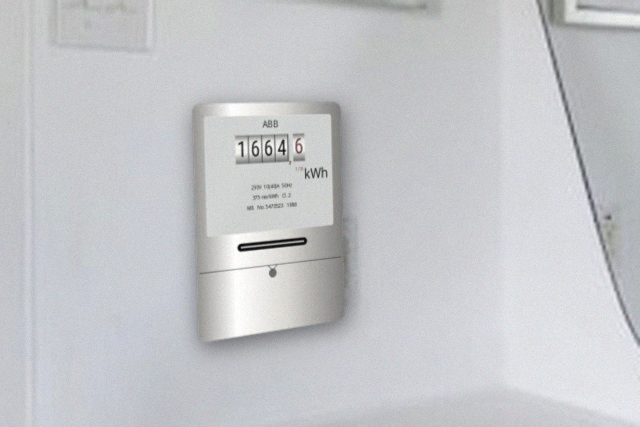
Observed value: 1664.6 kWh
